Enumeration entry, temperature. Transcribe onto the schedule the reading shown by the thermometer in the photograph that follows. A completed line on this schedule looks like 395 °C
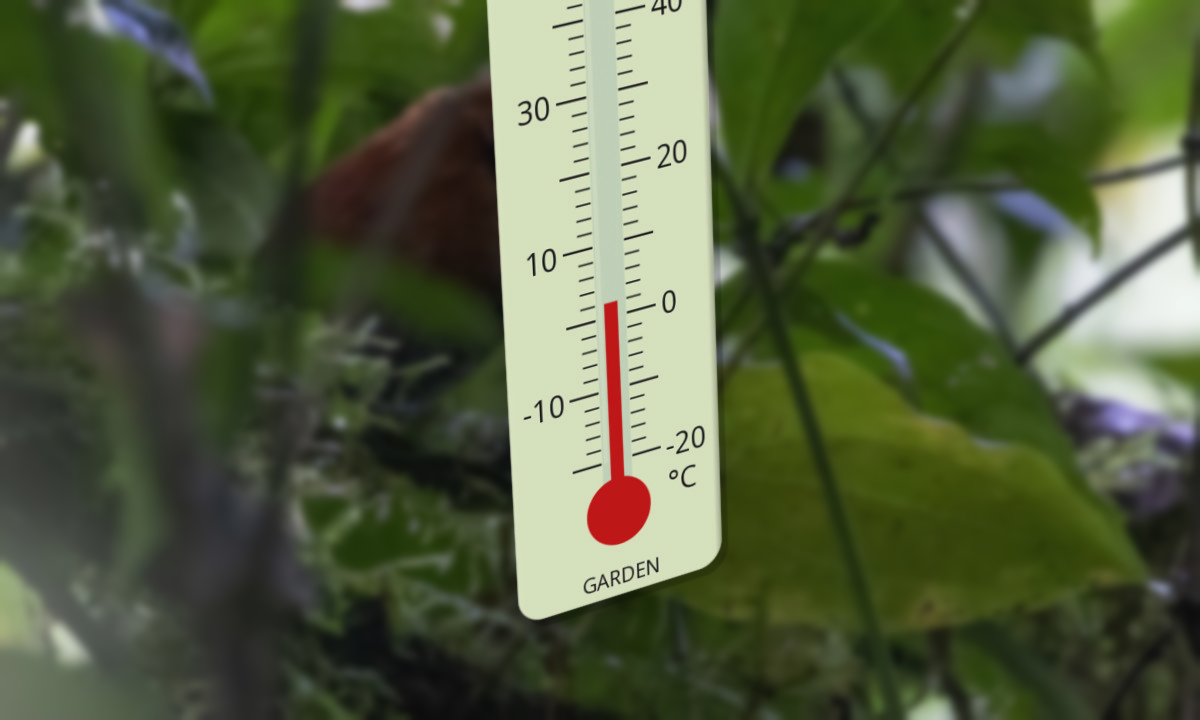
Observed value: 2 °C
